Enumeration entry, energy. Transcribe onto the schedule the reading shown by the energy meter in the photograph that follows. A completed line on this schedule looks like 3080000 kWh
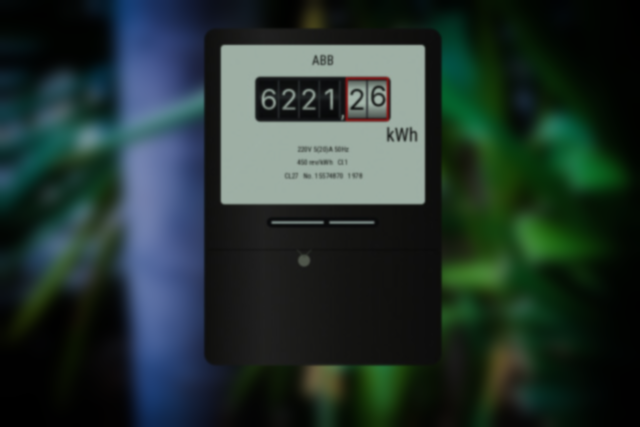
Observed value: 6221.26 kWh
